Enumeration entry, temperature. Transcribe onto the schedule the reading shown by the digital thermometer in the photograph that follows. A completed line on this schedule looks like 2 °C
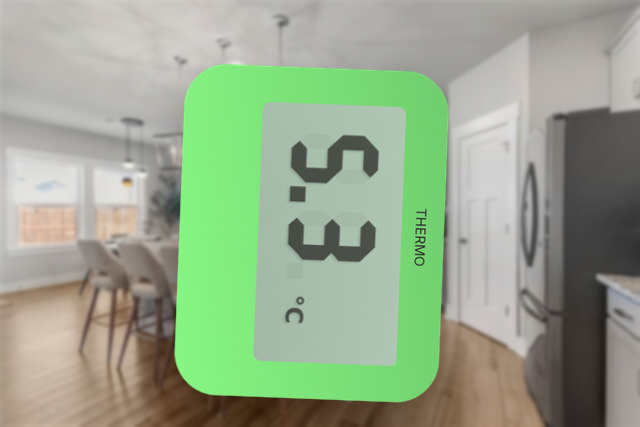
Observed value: 5.3 °C
